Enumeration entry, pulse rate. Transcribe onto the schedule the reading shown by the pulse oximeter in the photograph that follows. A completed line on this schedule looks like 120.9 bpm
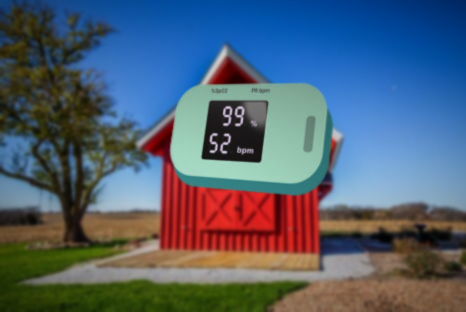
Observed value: 52 bpm
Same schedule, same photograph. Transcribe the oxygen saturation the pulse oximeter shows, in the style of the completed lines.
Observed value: 99 %
